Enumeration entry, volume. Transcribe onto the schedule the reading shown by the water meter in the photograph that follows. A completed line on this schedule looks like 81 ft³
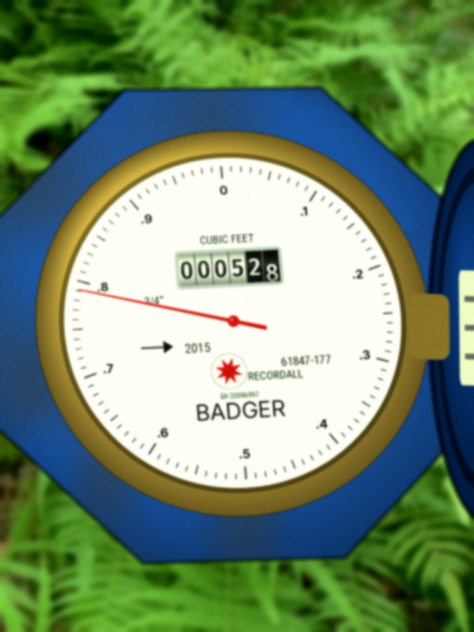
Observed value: 527.79 ft³
